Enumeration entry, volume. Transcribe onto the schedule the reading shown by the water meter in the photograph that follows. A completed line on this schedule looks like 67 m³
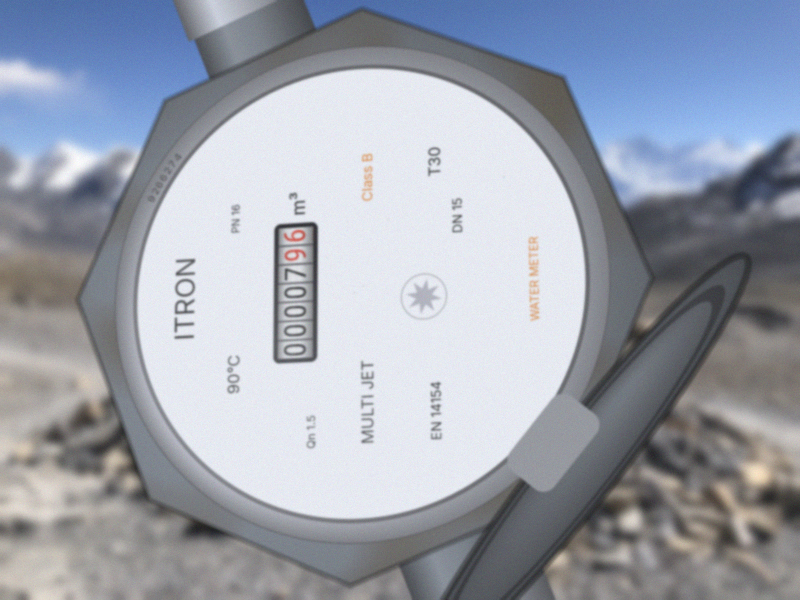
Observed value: 7.96 m³
